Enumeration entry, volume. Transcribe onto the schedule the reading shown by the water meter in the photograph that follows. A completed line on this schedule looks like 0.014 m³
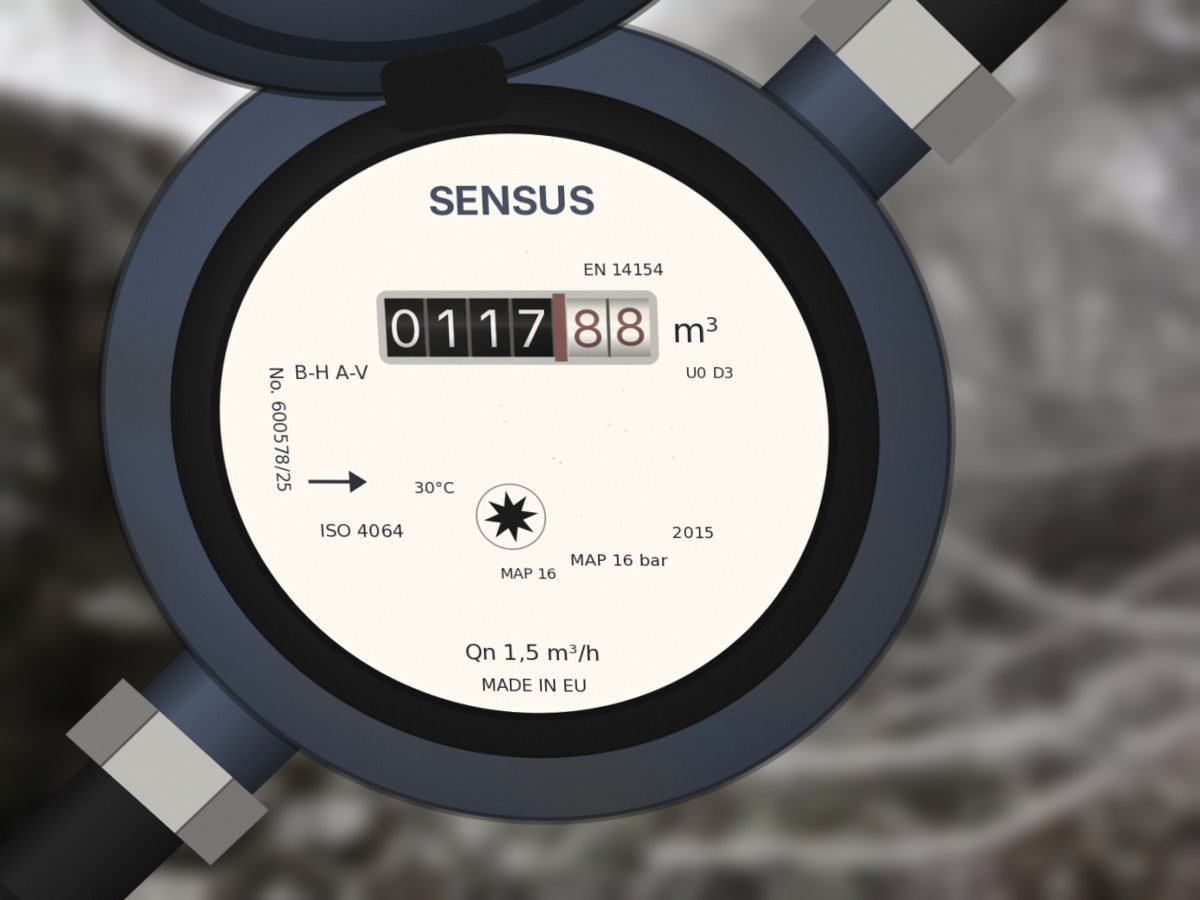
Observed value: 117.88 m³
